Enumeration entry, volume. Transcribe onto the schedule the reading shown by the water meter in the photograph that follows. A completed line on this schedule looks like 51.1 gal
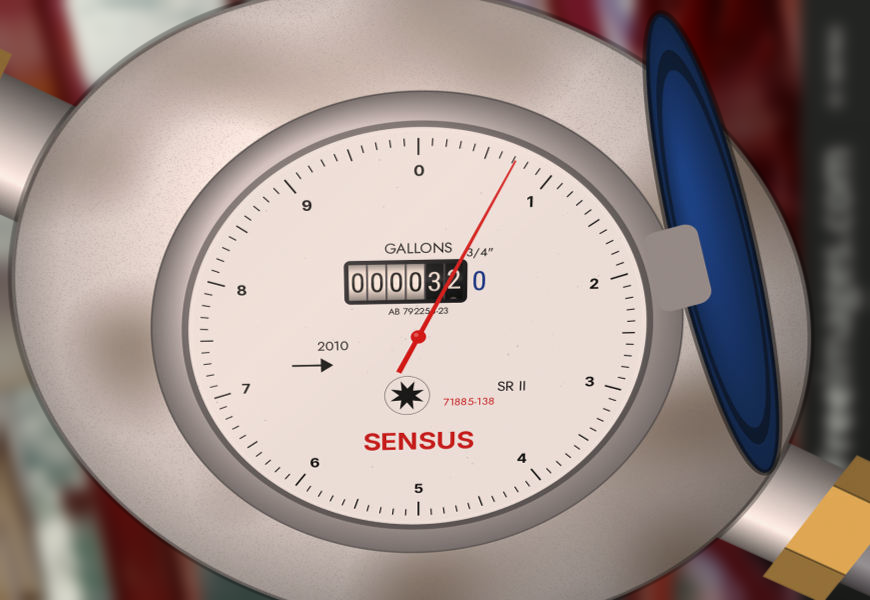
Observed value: 320.7 gal
